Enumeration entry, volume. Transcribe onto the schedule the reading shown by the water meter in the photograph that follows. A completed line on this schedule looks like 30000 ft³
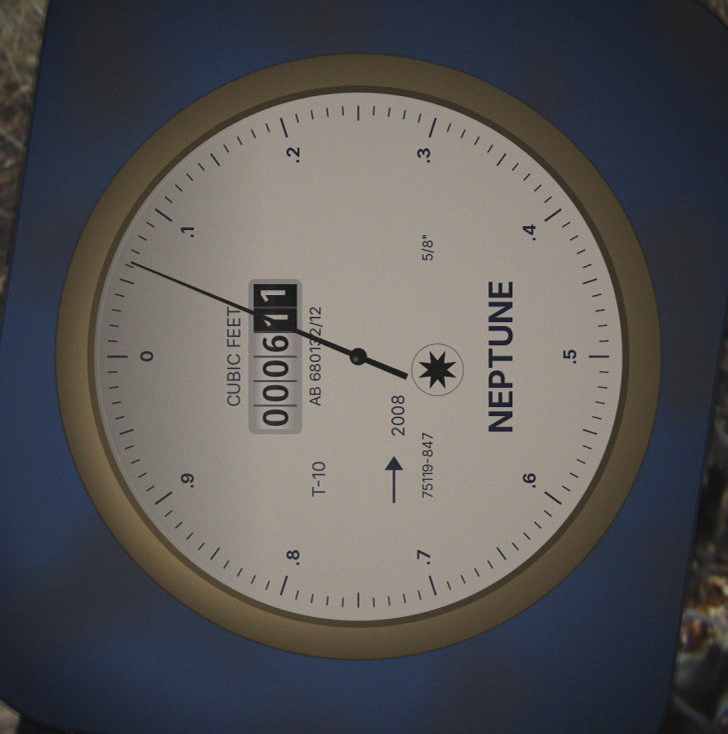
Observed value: 611.06 ft³
